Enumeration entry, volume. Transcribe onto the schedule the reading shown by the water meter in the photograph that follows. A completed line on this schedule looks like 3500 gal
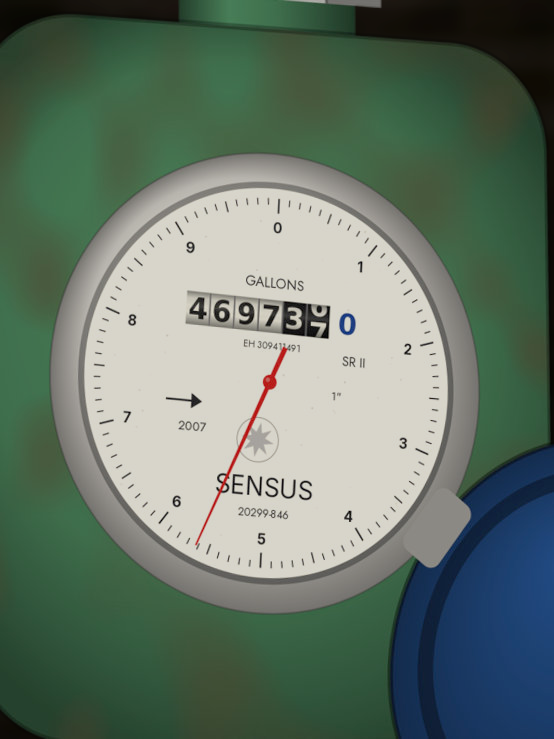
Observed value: 4697365.6 gal
